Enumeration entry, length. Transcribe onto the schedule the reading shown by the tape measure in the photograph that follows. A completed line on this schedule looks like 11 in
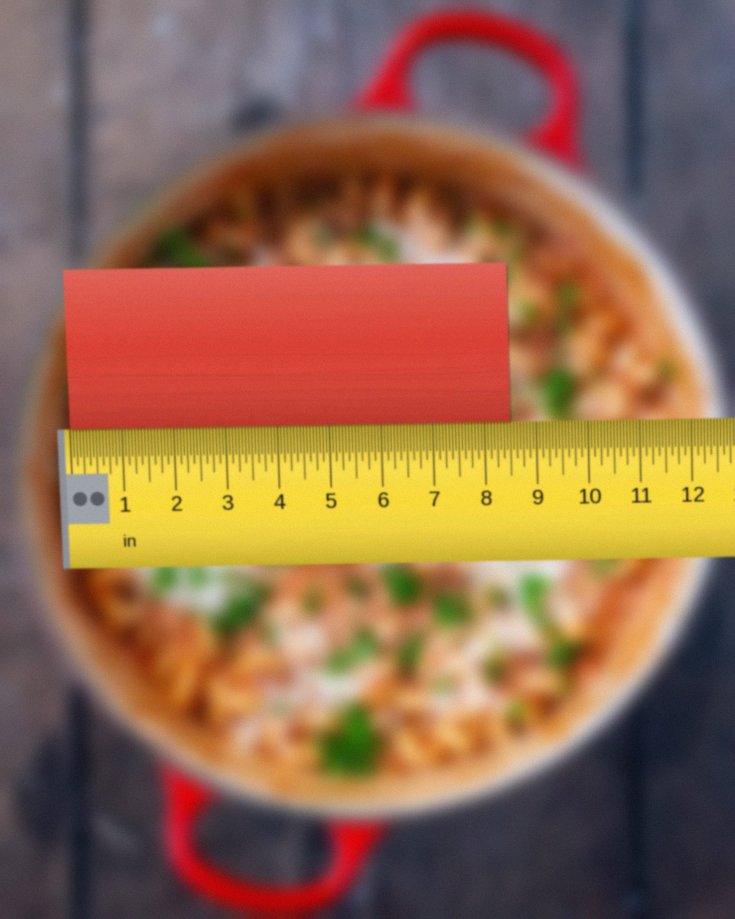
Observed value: 8.5 in
